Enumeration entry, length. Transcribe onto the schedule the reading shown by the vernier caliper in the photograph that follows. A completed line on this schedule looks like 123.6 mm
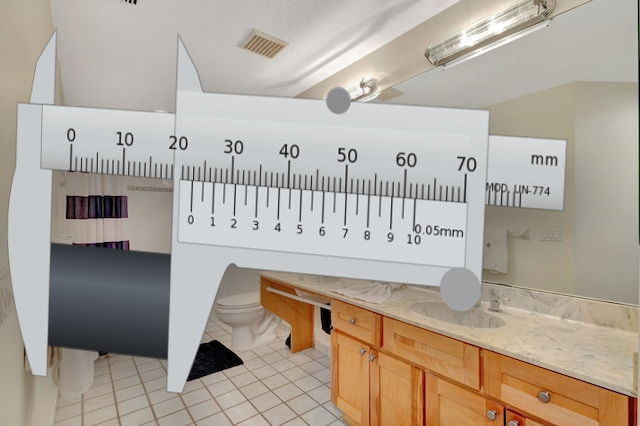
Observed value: 22.8 mm
